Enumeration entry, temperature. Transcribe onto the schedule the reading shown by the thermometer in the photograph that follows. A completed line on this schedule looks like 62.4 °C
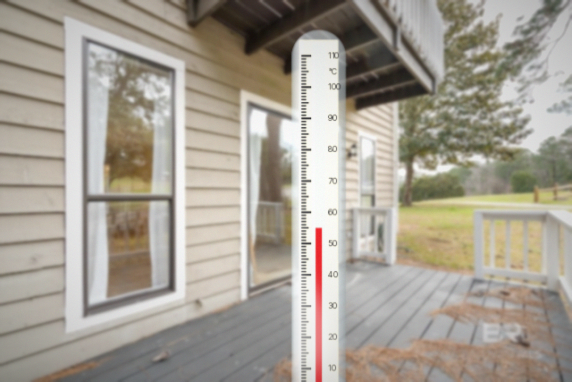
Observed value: 55 °C
